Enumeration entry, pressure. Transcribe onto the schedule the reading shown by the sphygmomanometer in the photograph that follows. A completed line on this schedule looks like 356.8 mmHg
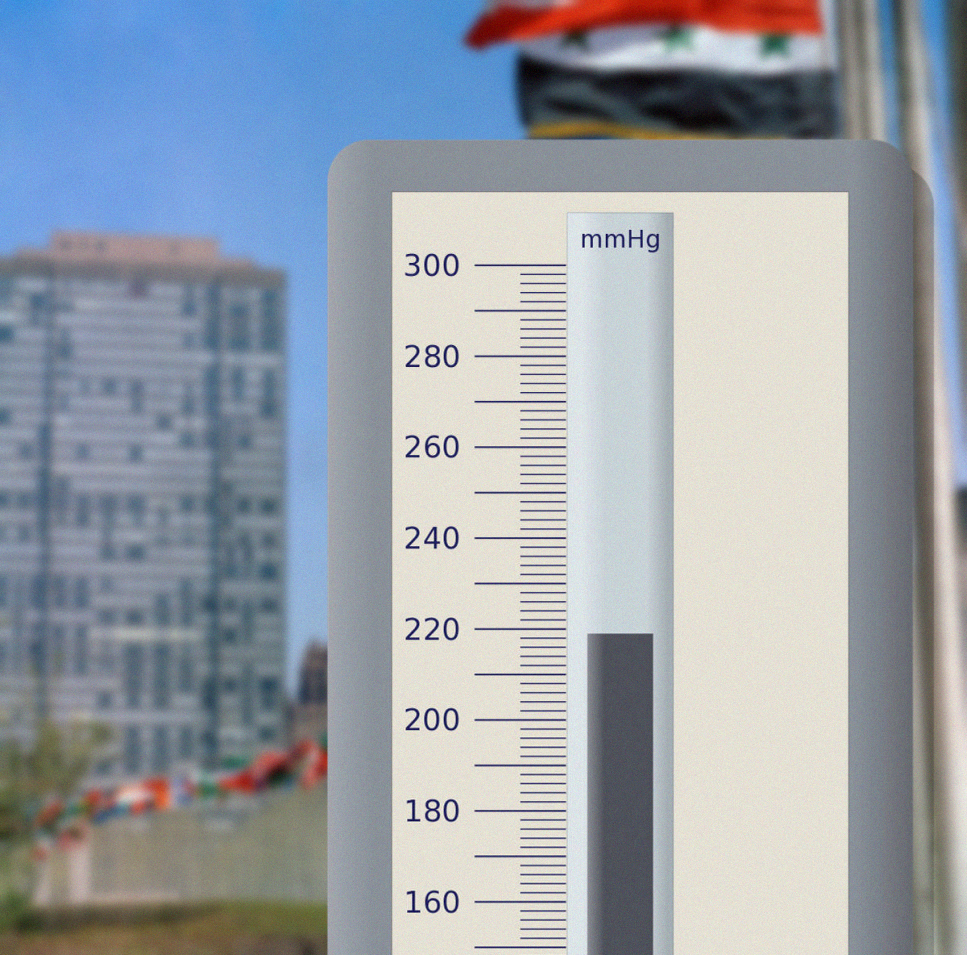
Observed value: 219 mmHg
